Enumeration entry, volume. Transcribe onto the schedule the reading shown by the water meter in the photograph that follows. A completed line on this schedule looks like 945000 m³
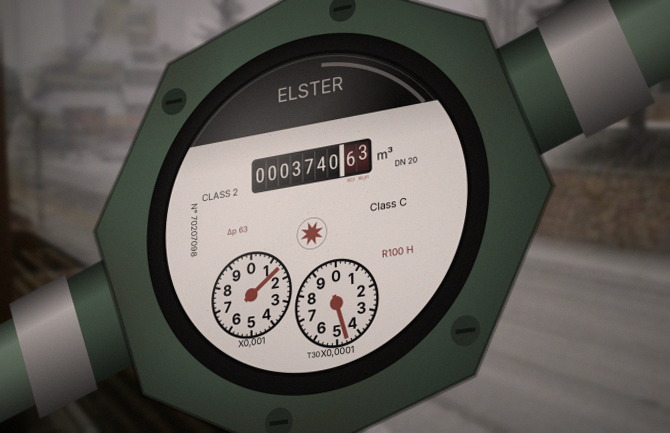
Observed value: 3740.6314 m³
